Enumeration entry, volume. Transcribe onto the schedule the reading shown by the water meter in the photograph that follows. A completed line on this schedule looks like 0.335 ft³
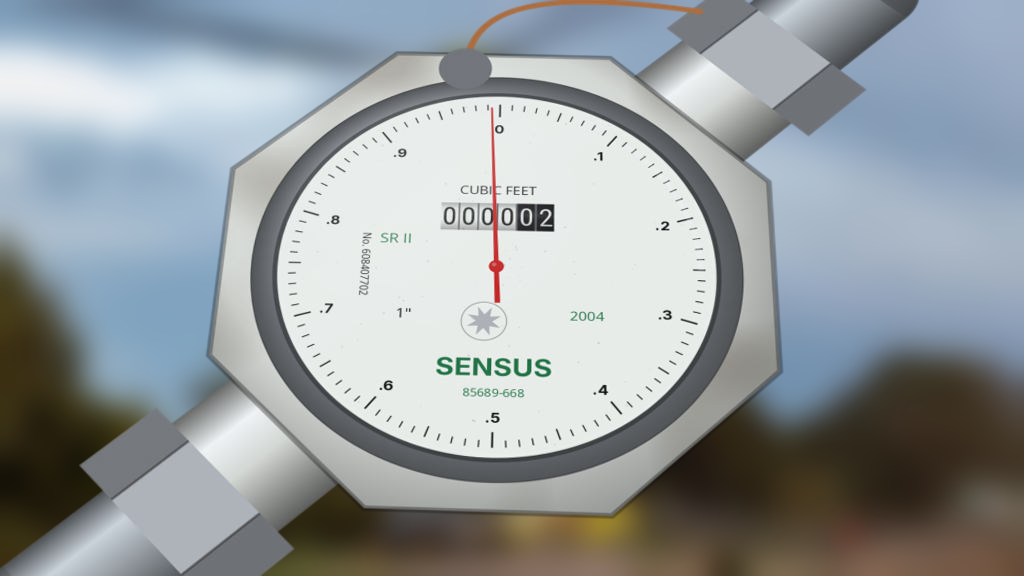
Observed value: 1.99 ft³
